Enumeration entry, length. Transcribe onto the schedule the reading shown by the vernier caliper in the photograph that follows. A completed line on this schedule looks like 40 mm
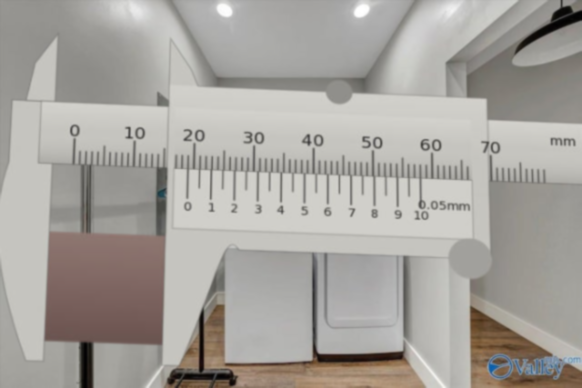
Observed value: 19.0 mm
